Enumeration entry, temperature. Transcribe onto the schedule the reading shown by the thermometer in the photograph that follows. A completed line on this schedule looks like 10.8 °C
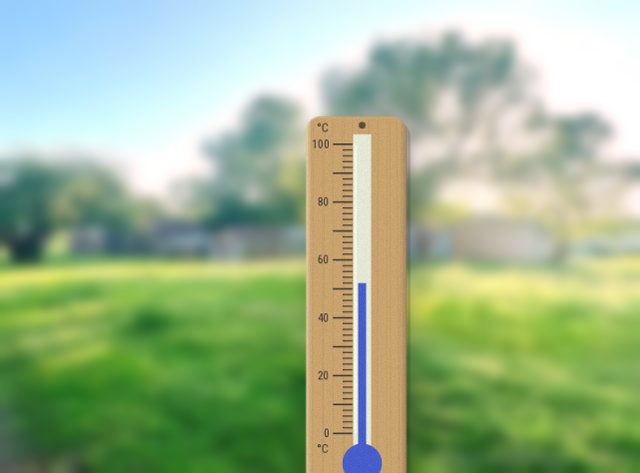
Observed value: 52 °C
